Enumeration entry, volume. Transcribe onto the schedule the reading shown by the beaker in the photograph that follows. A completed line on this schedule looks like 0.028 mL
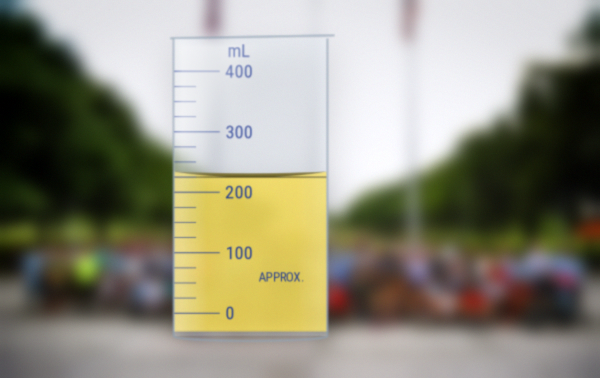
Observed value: 225 mL
